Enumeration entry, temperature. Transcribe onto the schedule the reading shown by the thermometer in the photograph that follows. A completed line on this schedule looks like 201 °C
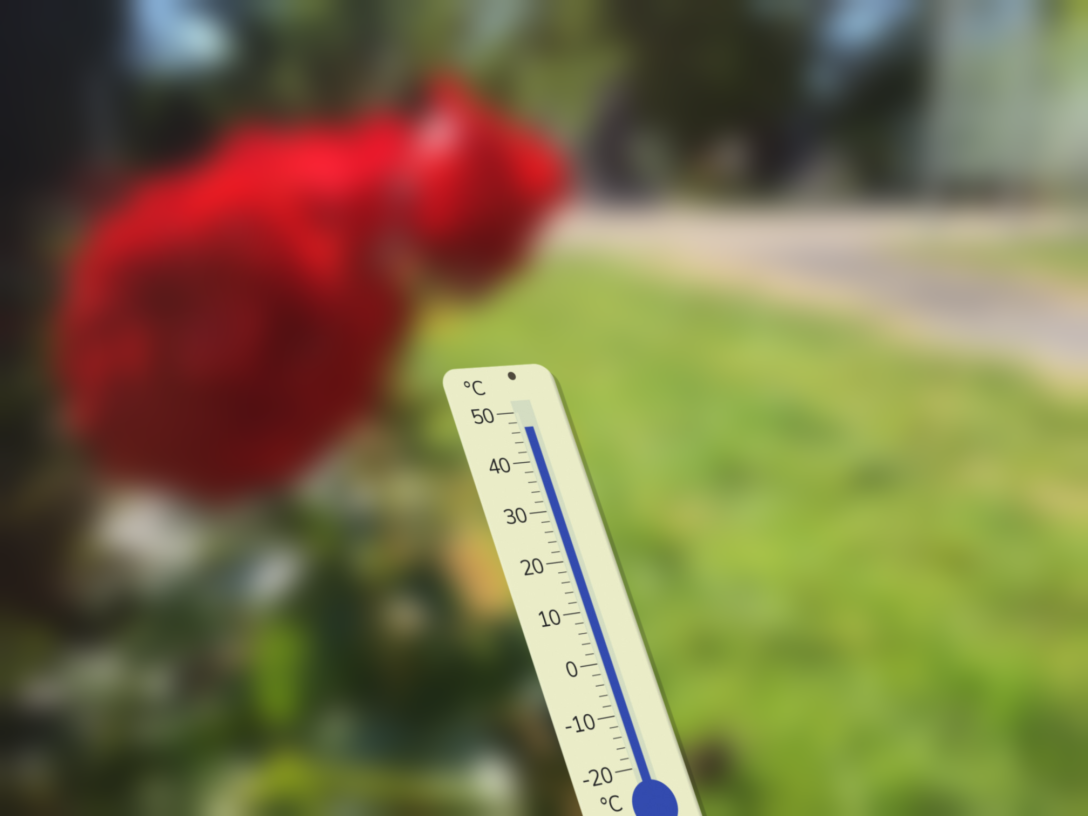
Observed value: 47 °C
